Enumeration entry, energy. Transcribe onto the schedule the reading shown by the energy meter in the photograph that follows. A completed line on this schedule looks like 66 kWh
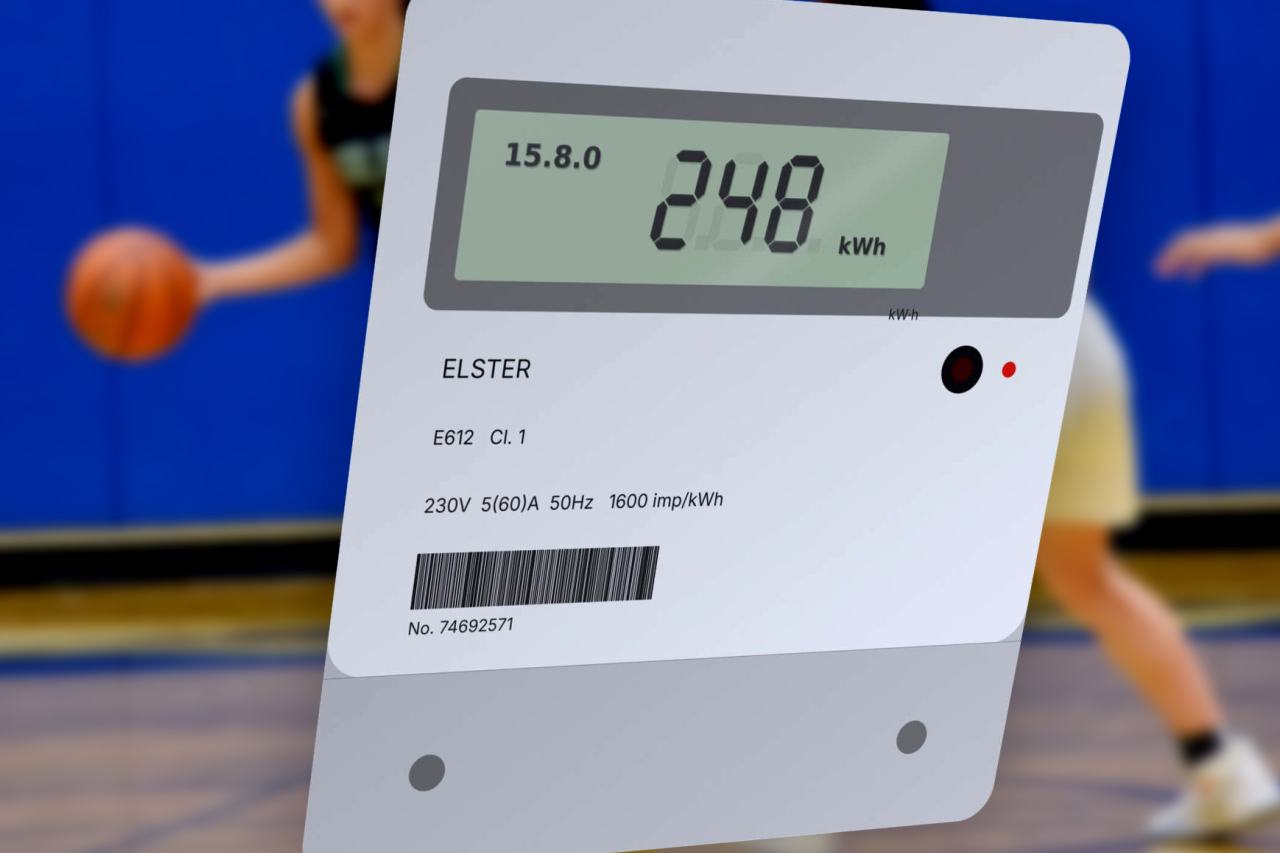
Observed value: 248 kWh
